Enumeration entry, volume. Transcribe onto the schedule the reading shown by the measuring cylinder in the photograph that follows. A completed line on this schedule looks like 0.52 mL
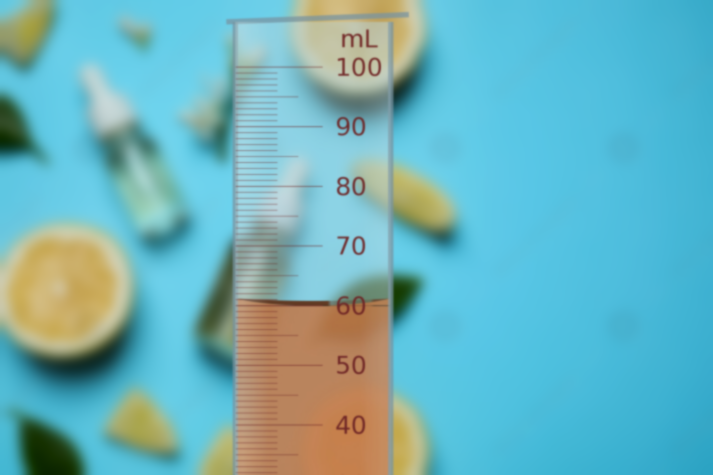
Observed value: 60 mL
